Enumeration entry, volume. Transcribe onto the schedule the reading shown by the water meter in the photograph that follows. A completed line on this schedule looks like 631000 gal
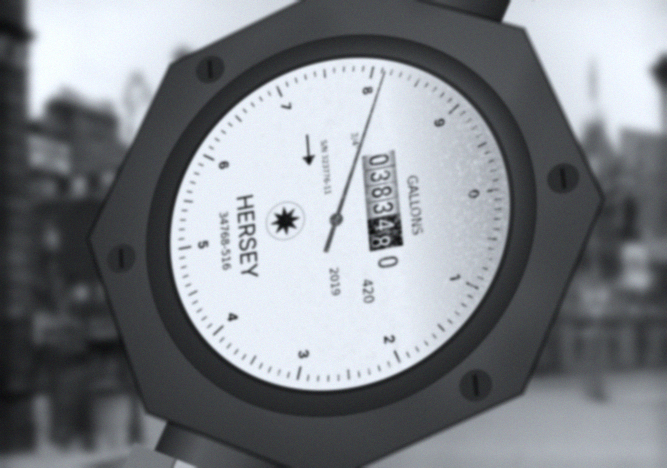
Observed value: 383478.1 gal
